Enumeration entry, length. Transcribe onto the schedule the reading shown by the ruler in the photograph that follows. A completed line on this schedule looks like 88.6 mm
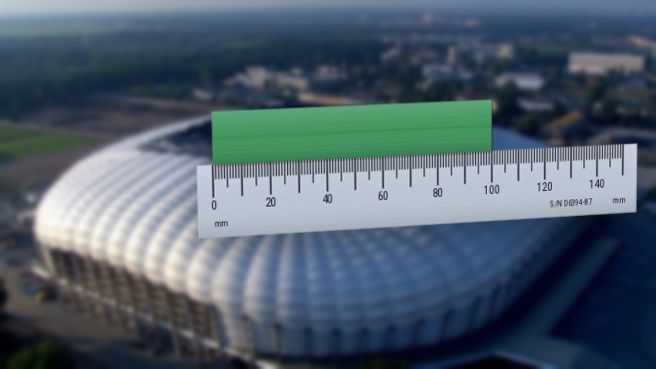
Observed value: 100 mm
